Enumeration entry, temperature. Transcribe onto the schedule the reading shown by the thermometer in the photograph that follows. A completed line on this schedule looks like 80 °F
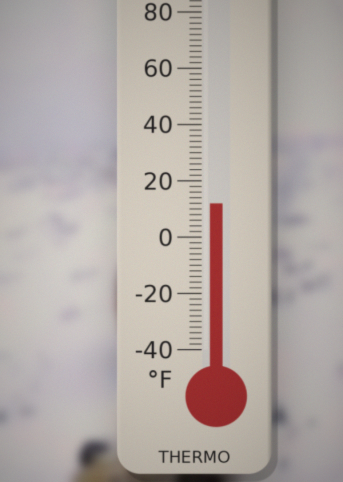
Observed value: 12 °F
